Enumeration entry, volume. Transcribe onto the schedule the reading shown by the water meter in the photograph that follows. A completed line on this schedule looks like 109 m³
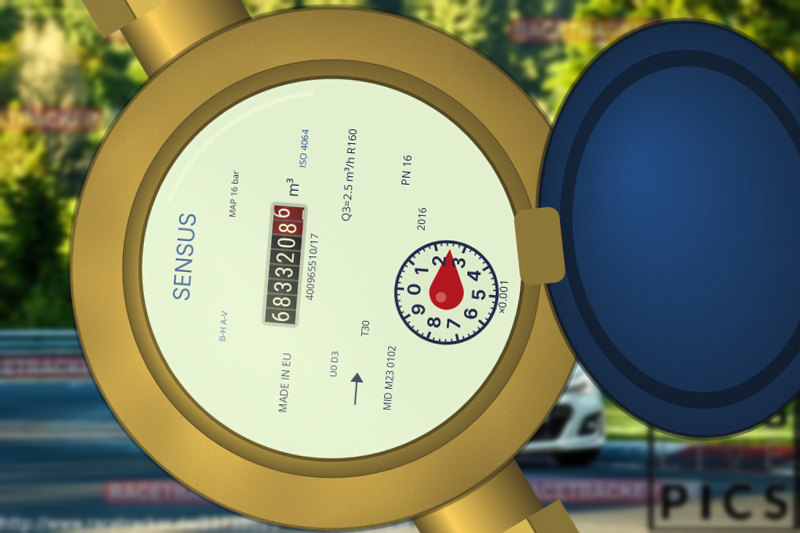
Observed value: 683320.862 m³
